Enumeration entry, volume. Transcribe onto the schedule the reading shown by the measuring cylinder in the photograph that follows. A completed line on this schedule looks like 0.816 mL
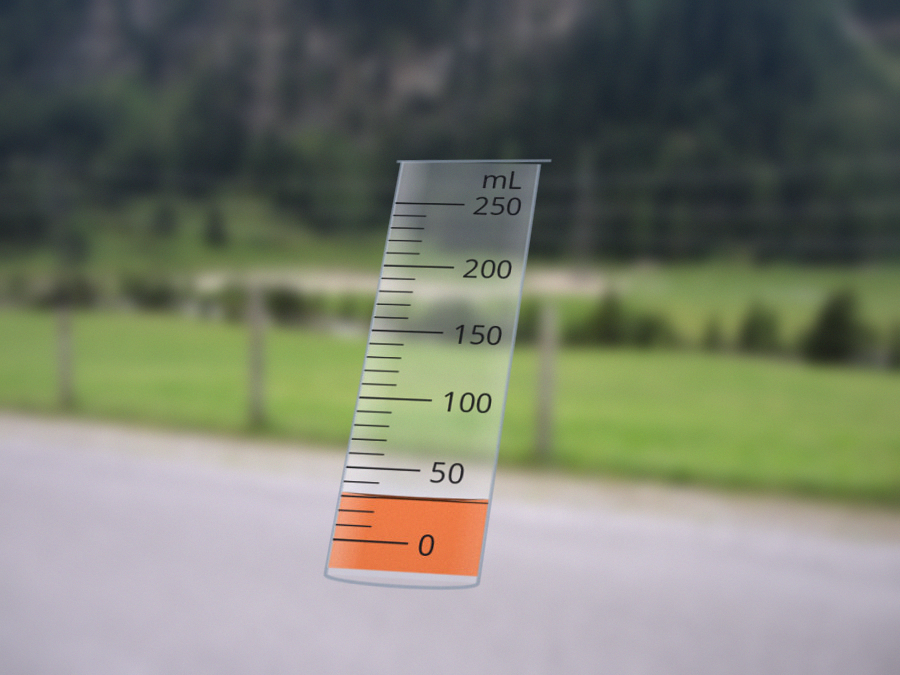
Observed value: 30 mL
